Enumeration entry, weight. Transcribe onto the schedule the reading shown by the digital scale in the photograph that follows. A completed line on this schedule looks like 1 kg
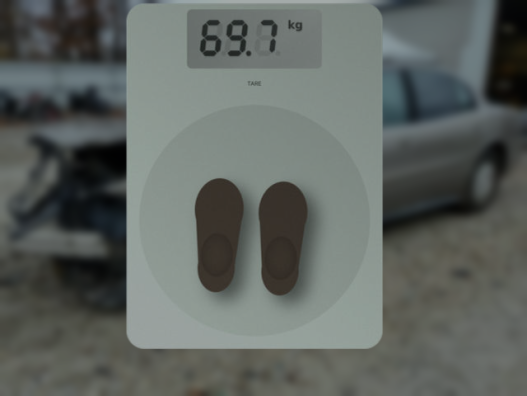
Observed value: 69.7 kg
